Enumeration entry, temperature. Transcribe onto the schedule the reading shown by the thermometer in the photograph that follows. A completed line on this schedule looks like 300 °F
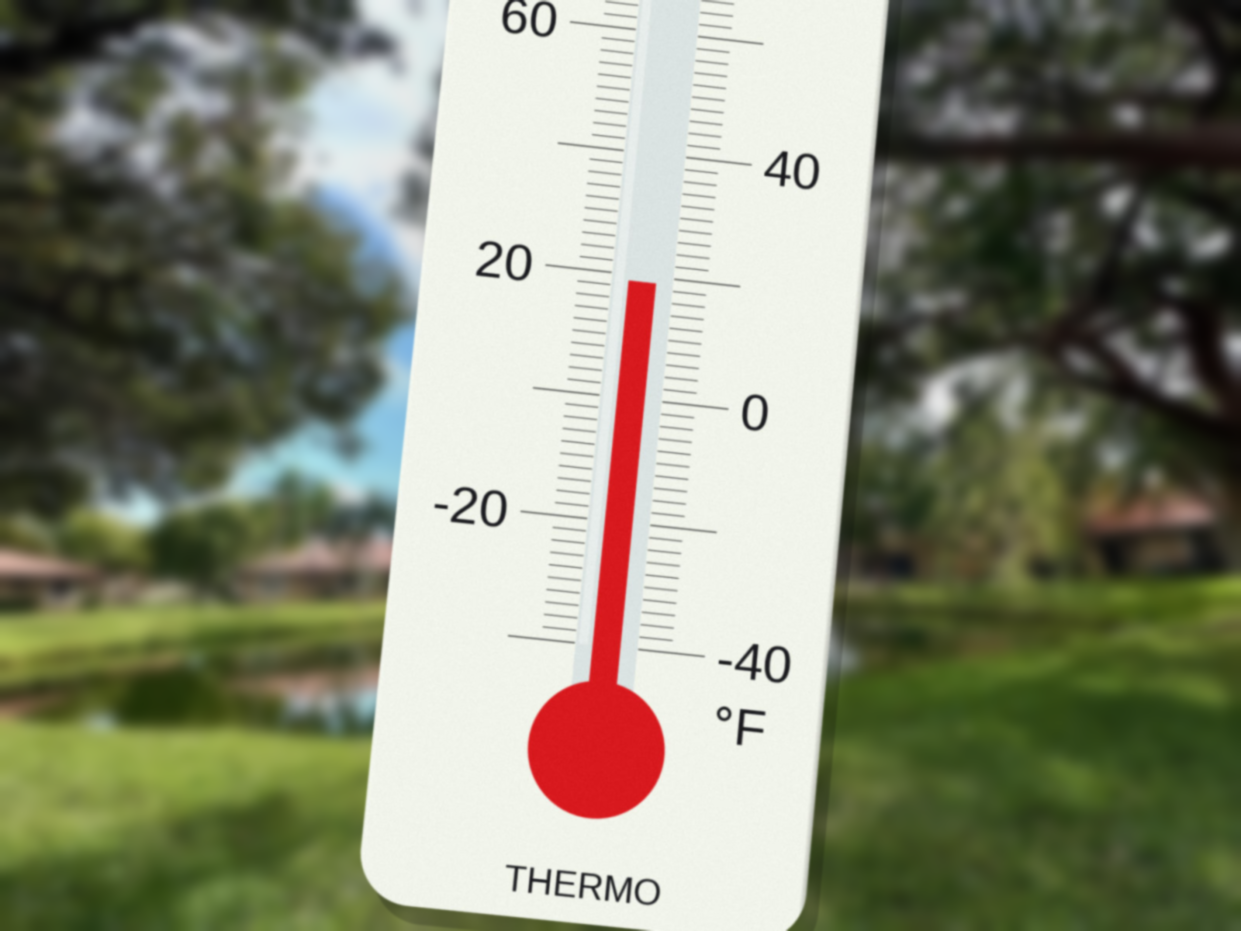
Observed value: 19 °F
